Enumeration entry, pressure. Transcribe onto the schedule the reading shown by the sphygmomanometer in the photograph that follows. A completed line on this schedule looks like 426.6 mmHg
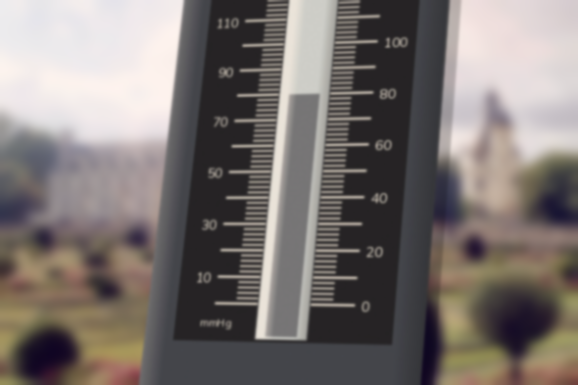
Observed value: 80 mmHg
